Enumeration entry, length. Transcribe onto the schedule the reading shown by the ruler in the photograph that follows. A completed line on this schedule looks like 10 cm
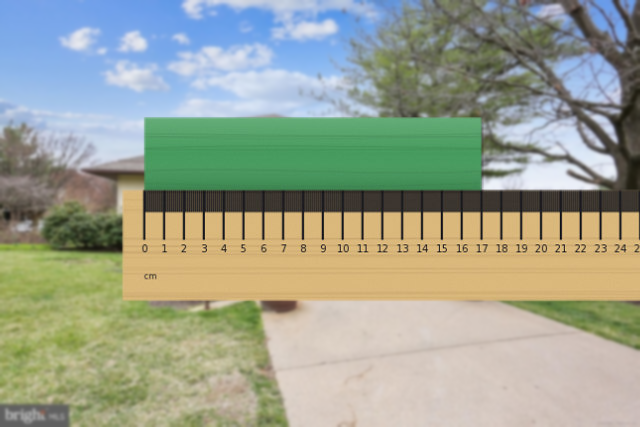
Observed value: 17 cm
